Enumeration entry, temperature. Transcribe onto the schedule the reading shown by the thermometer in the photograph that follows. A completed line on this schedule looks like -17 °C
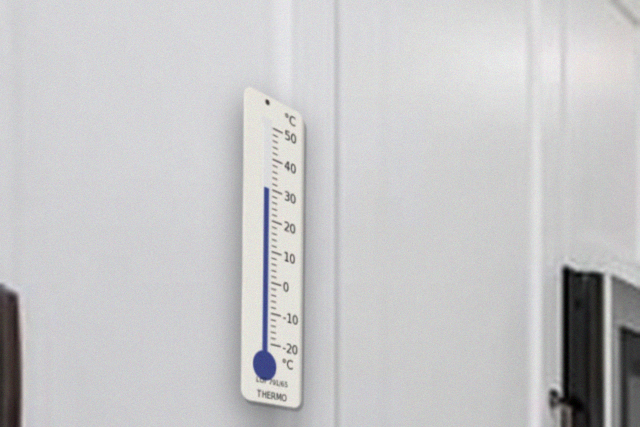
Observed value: 30 °C
